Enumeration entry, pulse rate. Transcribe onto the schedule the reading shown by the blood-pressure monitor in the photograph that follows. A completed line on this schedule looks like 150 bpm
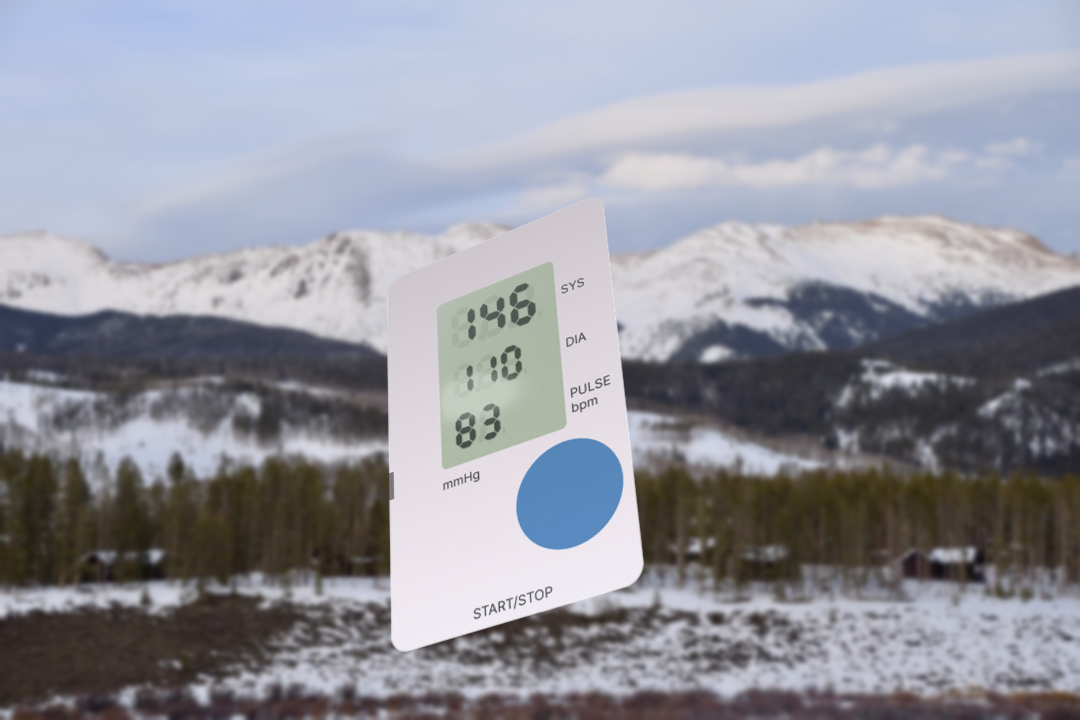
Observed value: 83 bpm
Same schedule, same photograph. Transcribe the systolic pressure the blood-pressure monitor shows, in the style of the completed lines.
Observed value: 146 mmHg
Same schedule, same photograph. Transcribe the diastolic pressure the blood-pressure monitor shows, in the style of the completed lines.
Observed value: 110 mmHg
